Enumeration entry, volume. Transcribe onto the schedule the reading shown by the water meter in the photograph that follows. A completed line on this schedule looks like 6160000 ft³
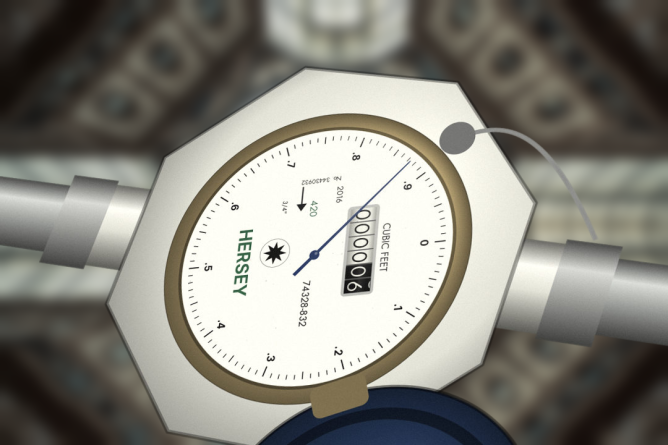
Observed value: 5.87 ft³
